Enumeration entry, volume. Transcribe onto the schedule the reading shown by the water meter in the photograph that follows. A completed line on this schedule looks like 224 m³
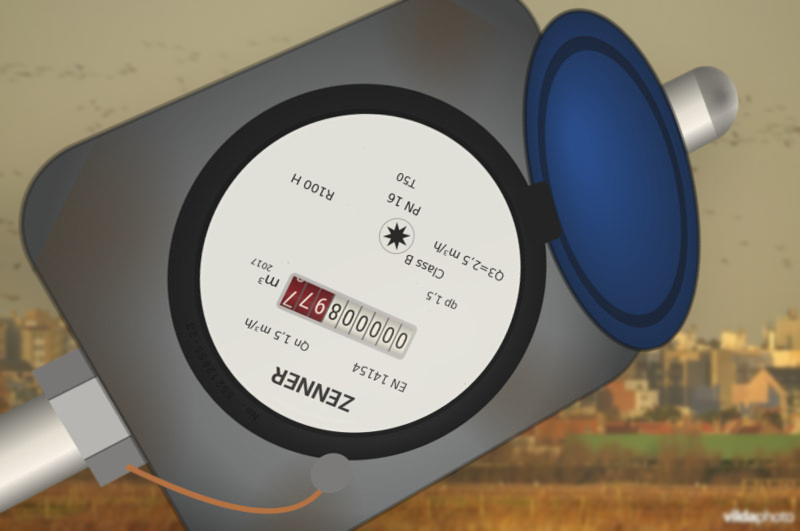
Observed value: 8.977 m³
